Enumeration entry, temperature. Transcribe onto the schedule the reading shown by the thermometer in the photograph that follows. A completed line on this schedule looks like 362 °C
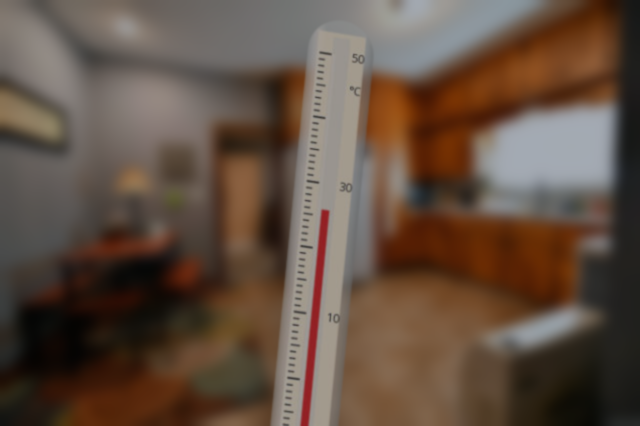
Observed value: 26 °C
